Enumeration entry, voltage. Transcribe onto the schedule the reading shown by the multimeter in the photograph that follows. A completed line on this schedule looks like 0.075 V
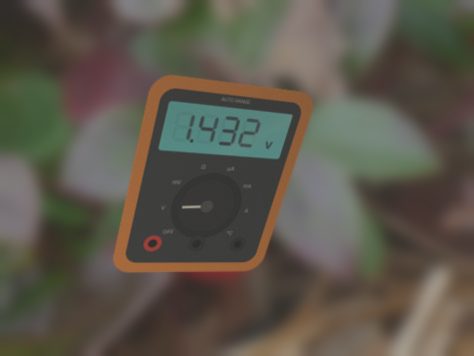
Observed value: 1.432 V
